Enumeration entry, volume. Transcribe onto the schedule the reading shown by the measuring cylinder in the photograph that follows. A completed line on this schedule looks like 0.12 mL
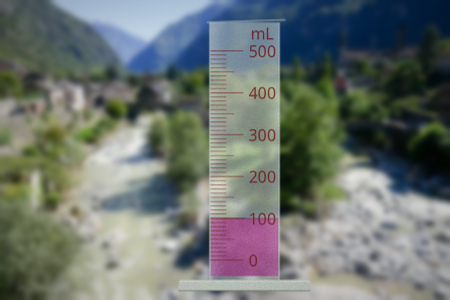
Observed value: 100 mL
